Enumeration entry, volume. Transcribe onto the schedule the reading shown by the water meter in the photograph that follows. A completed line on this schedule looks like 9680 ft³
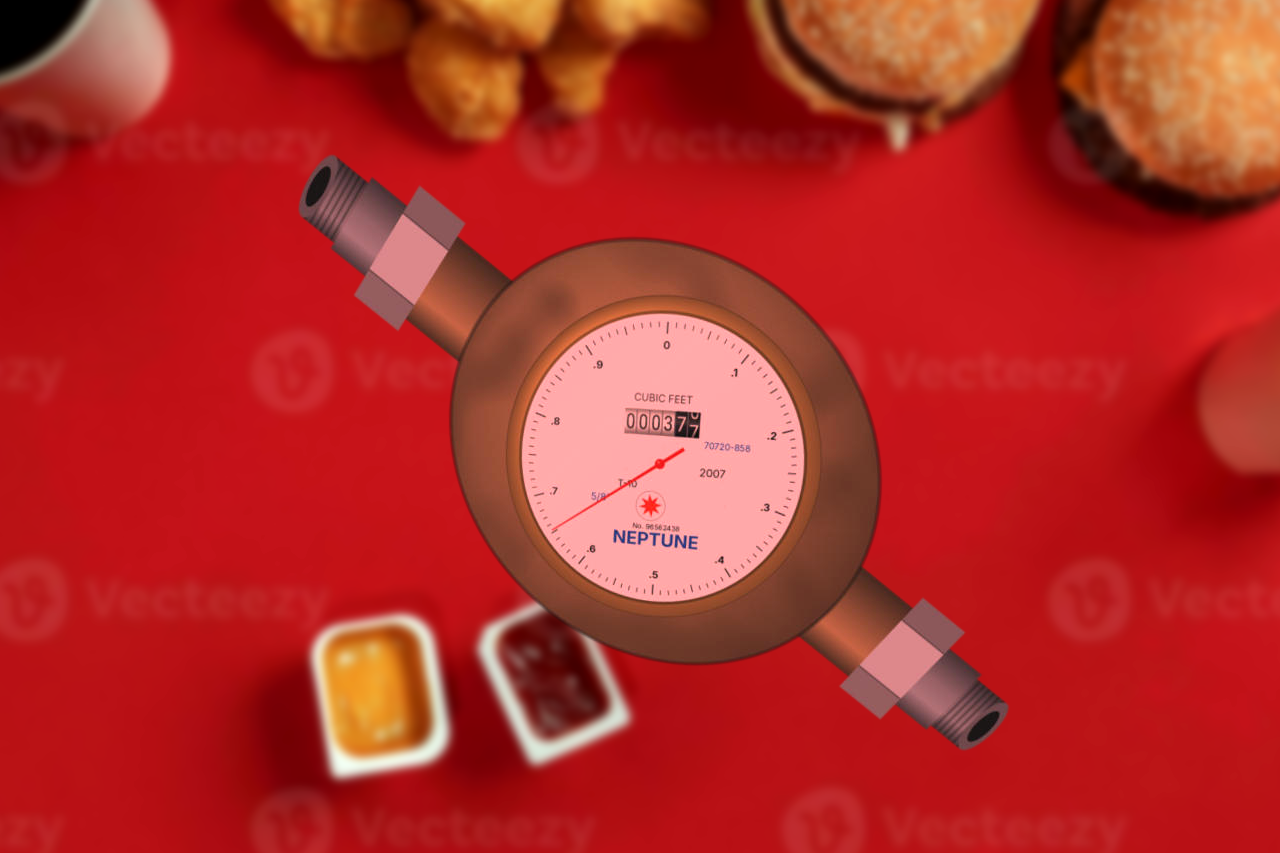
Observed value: 376.65 ft³
